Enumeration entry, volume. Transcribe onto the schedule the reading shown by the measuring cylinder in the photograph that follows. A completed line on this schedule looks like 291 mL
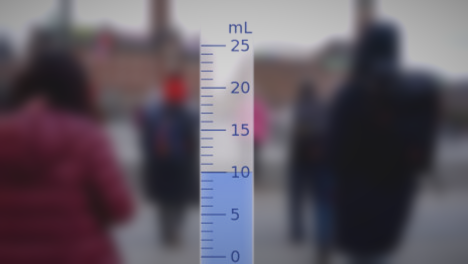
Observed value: 10 mL
